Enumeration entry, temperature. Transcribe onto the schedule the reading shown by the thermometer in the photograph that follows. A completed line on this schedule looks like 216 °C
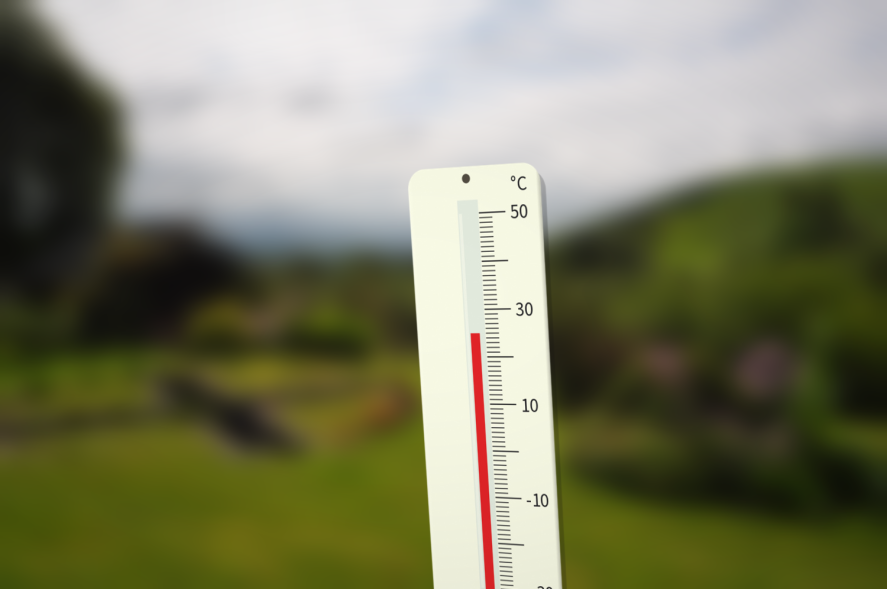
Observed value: 25 °C
